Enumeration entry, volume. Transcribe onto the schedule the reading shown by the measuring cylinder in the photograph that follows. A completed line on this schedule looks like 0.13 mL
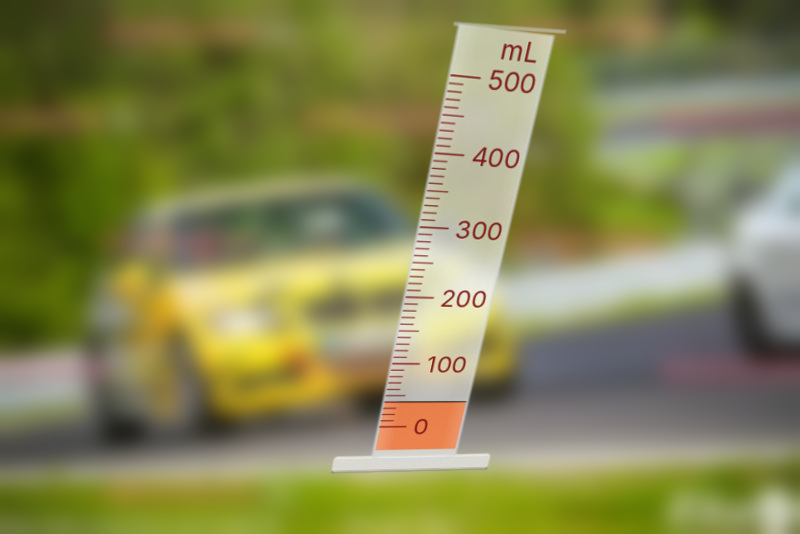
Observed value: 40 mL
